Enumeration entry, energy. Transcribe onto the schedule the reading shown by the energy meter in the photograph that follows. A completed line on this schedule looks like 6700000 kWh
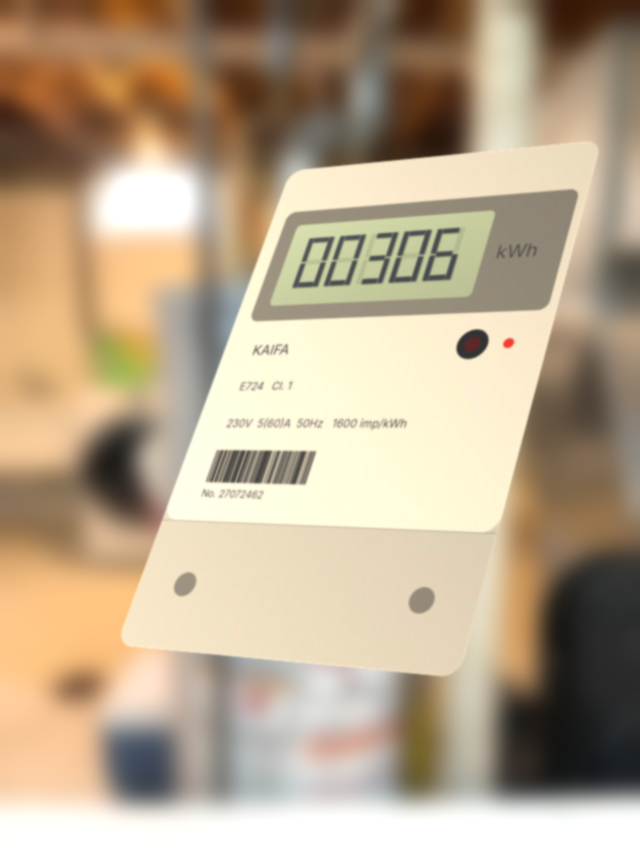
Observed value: 306 kWh
